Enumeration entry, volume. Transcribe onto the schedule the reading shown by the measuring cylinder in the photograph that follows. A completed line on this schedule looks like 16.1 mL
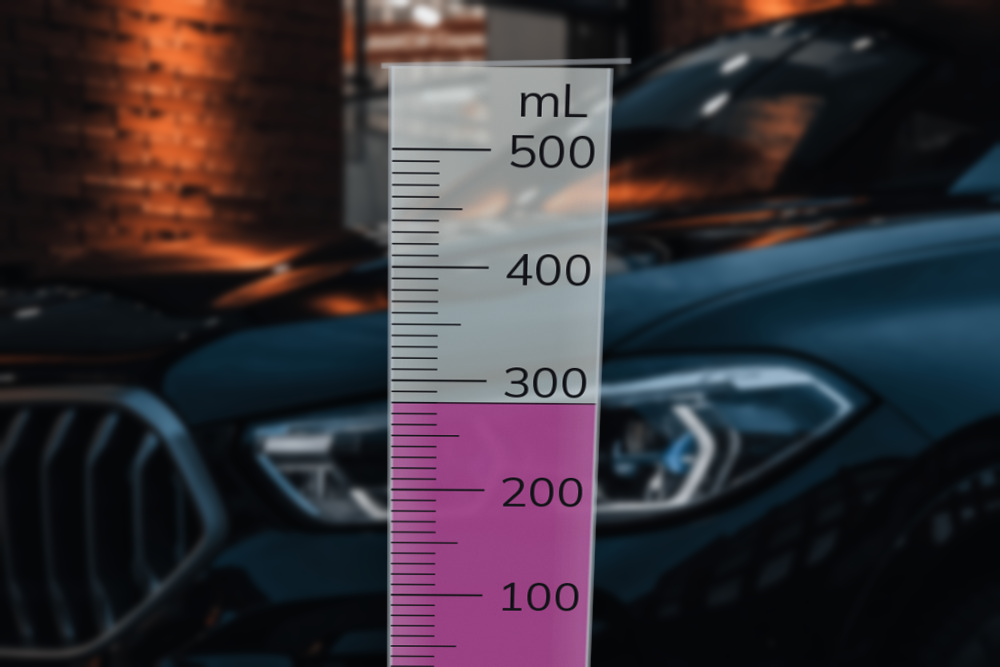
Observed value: 280 mL
